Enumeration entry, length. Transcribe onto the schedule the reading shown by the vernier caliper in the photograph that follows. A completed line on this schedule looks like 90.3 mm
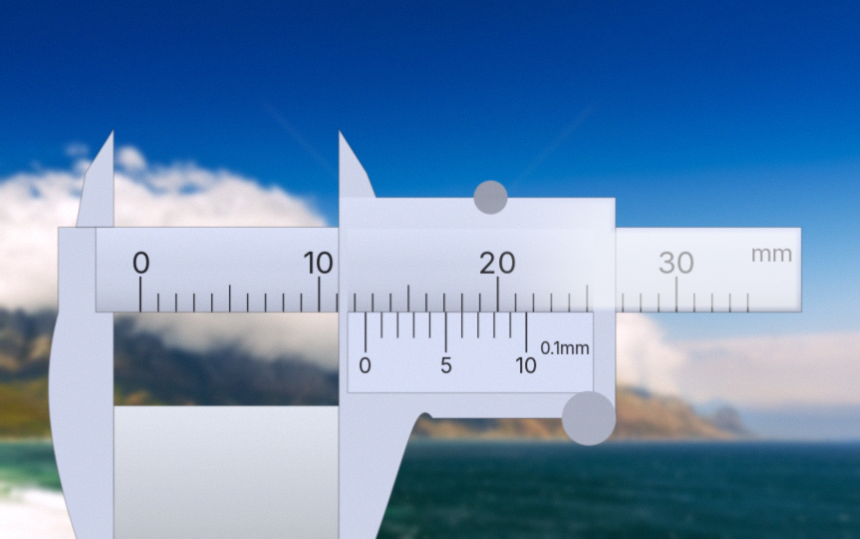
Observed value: 12.6 mm
